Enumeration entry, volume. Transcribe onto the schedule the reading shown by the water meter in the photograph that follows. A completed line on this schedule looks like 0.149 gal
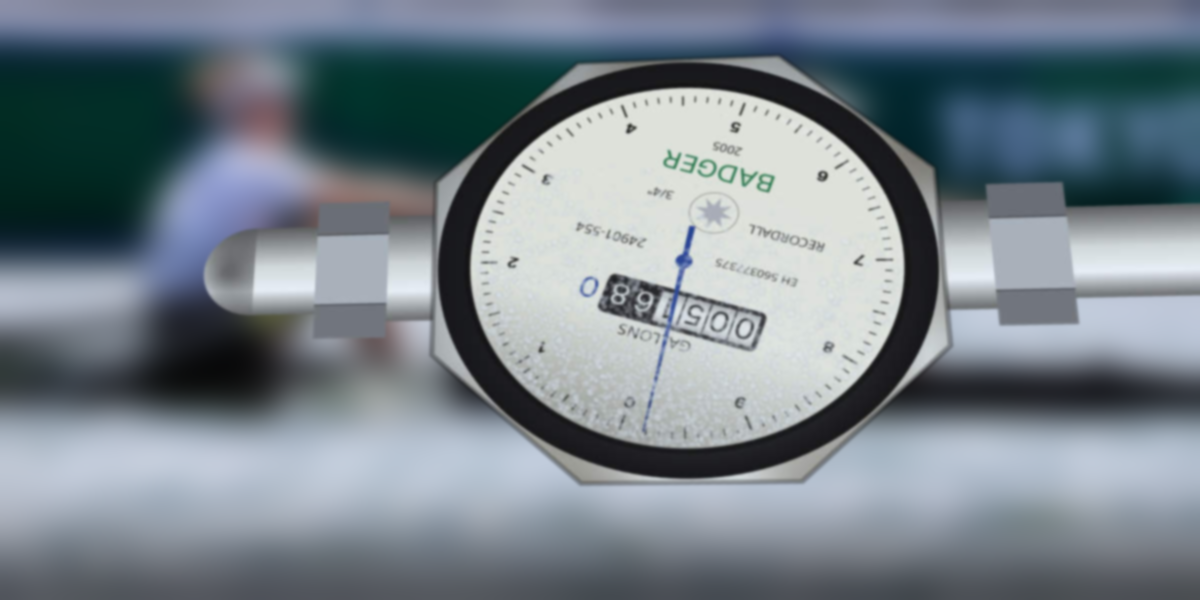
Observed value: 51679.8 gal
